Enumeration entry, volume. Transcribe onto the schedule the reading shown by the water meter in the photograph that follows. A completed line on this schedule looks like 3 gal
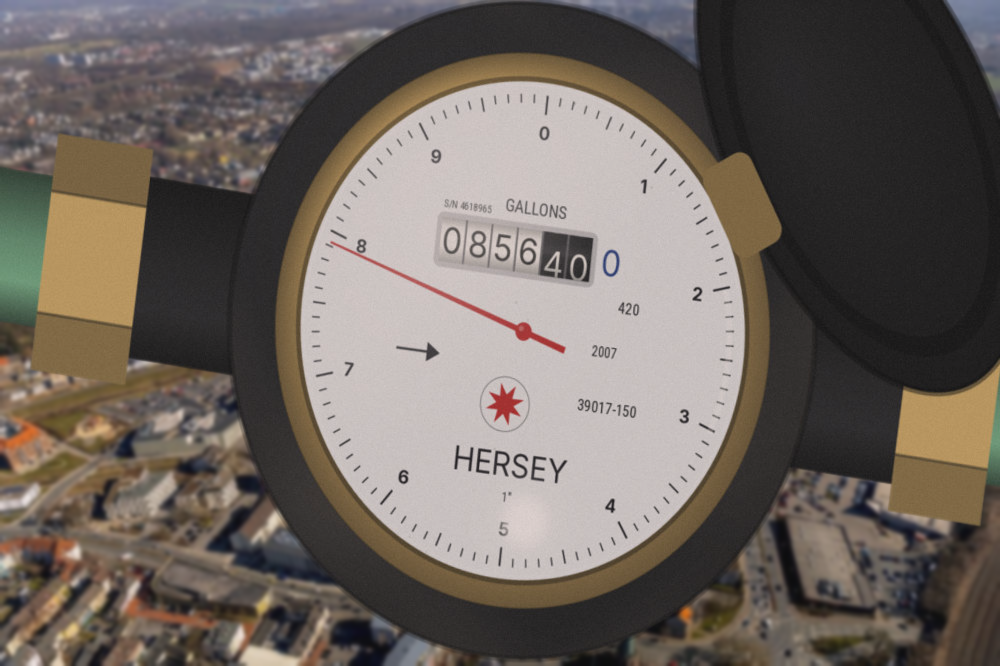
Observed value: 856397.9 gal
